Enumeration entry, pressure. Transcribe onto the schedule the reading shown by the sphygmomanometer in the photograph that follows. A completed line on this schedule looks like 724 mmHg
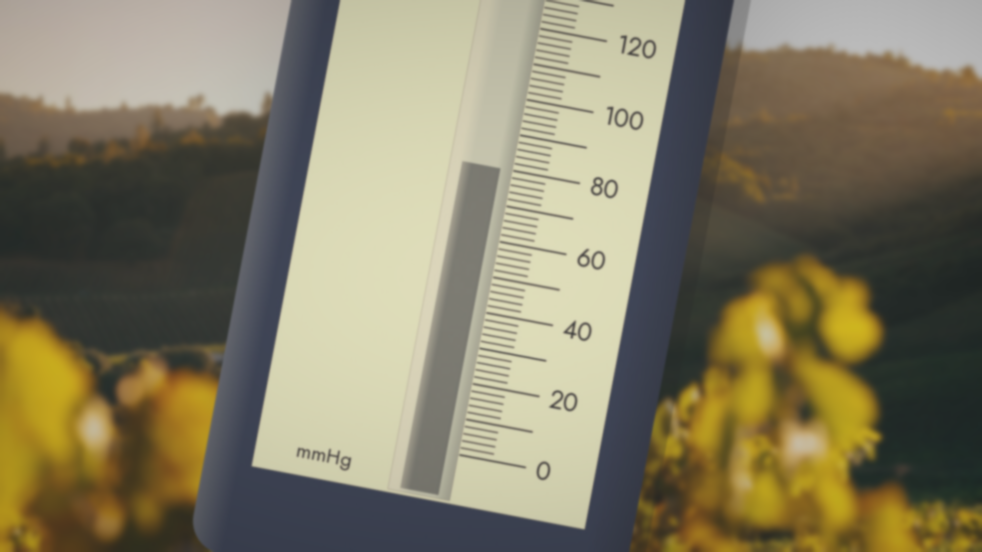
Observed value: 80 mmHg
